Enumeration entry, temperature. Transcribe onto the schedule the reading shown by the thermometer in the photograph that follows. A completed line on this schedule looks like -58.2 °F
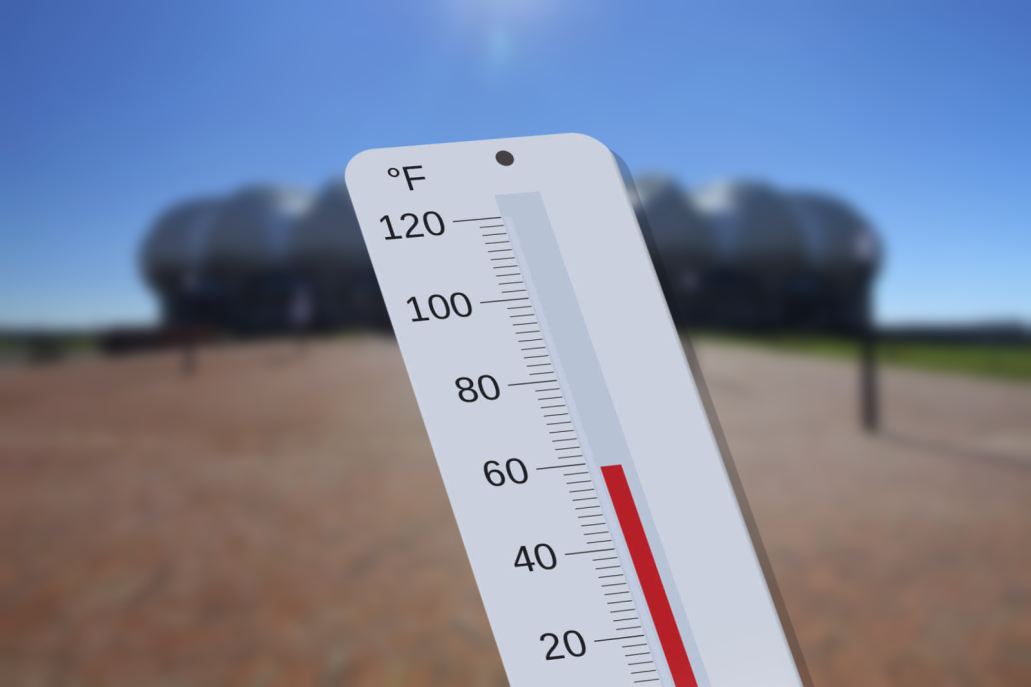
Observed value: 59 °F
